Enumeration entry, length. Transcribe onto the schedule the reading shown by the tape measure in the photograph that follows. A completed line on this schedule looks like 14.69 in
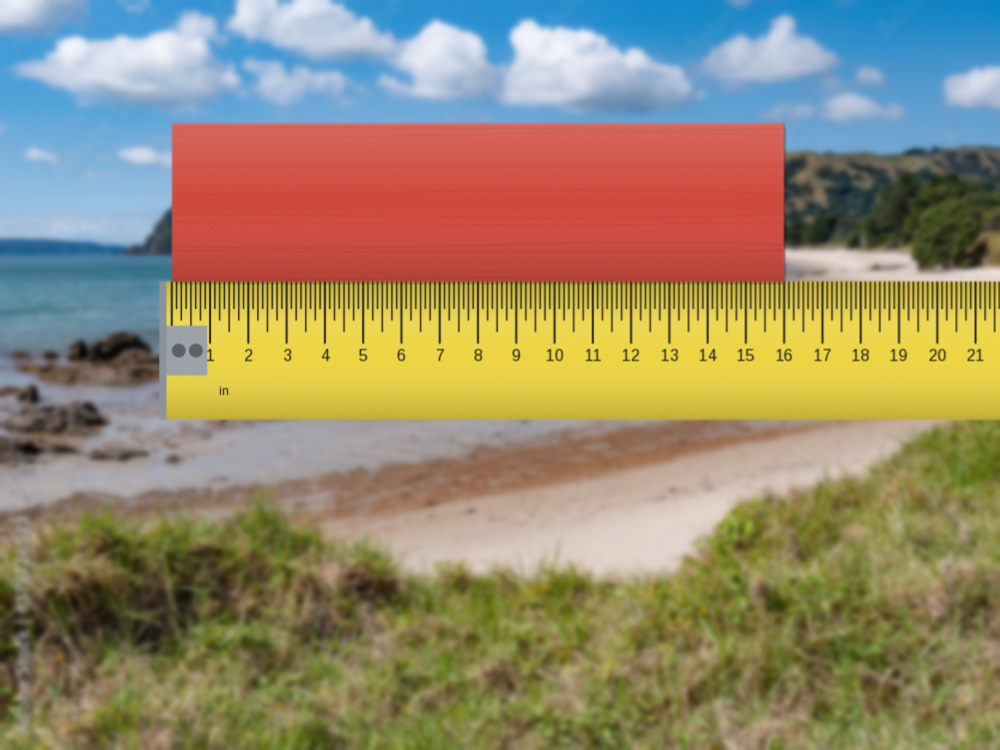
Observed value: 16 in
